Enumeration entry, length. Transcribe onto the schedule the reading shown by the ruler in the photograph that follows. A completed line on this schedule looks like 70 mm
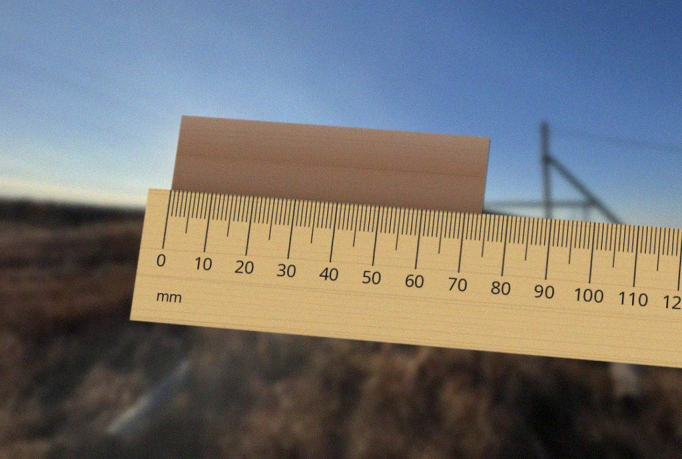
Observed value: 74 mm
